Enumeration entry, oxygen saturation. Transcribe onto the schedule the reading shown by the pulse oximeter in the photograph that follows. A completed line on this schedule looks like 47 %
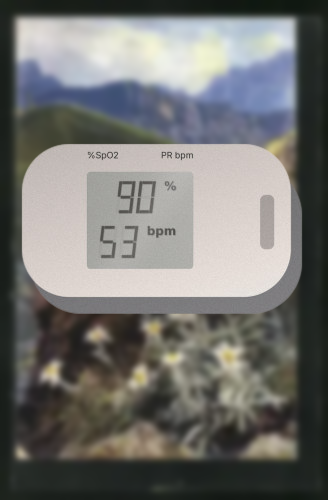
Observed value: 90 %
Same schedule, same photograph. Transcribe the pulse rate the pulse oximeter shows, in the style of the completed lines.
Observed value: 53 bpm
